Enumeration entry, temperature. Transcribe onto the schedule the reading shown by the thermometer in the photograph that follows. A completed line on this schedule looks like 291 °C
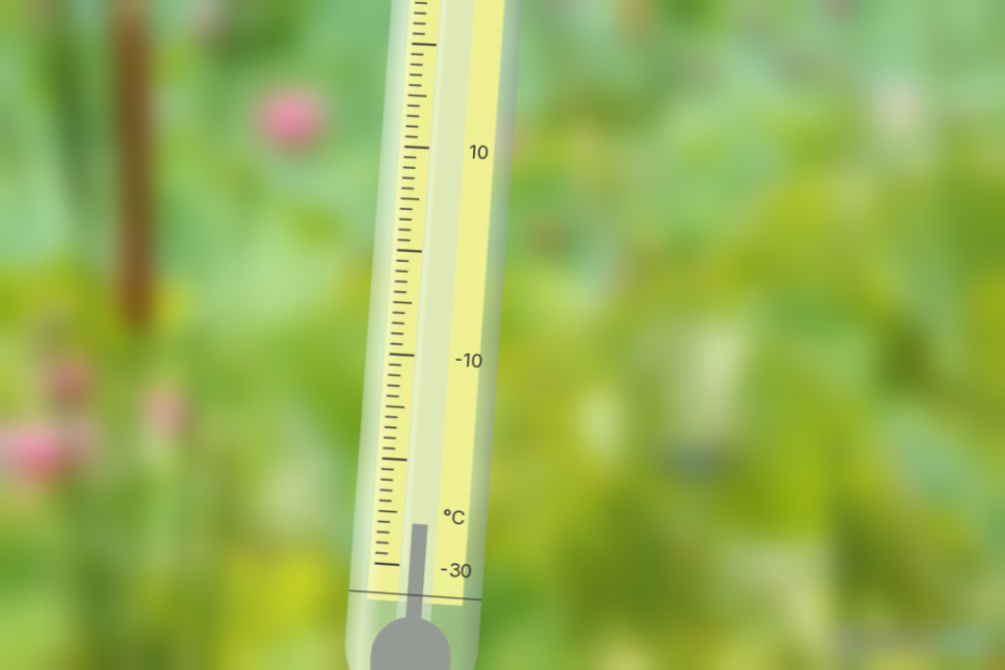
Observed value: -26 °C
